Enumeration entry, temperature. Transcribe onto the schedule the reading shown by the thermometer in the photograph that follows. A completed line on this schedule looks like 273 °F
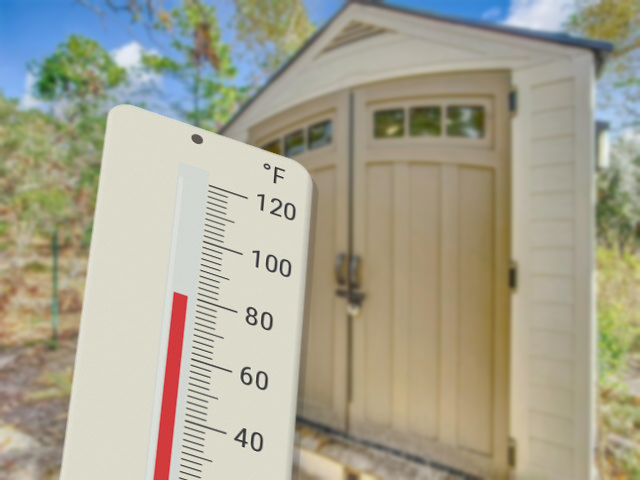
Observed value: 80 °F
